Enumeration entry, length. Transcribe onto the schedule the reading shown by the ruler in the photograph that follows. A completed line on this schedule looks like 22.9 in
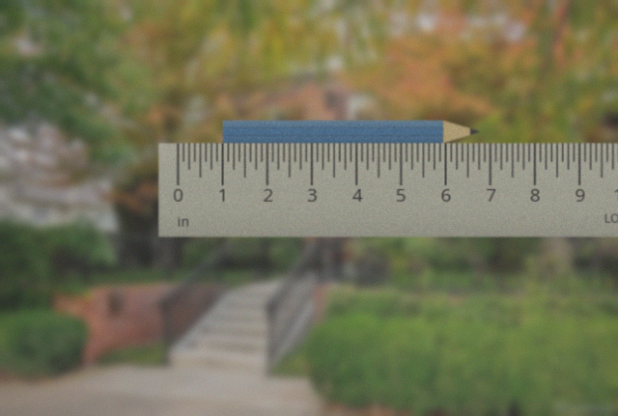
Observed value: 5.75 in
